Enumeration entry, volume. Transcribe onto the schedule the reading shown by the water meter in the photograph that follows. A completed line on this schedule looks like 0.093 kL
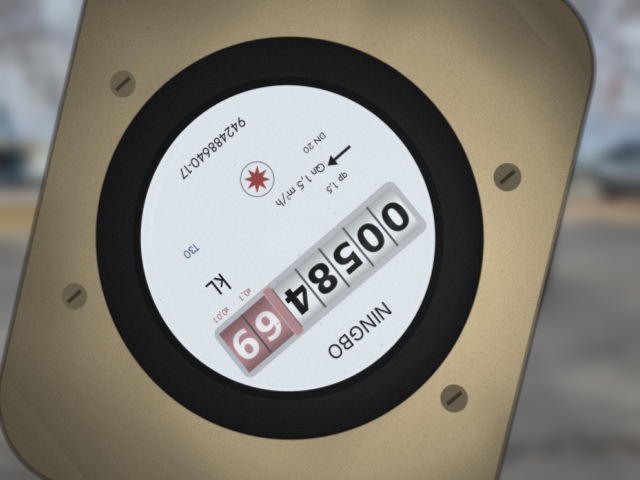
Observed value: 584.69 kL
